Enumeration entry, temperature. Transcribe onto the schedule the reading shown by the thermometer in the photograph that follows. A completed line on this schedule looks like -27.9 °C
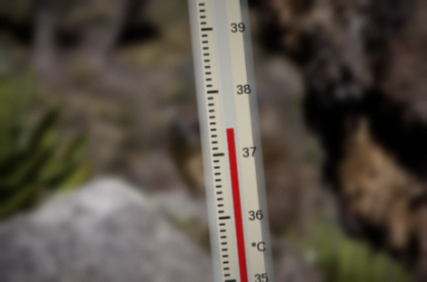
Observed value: 37.4 °C
